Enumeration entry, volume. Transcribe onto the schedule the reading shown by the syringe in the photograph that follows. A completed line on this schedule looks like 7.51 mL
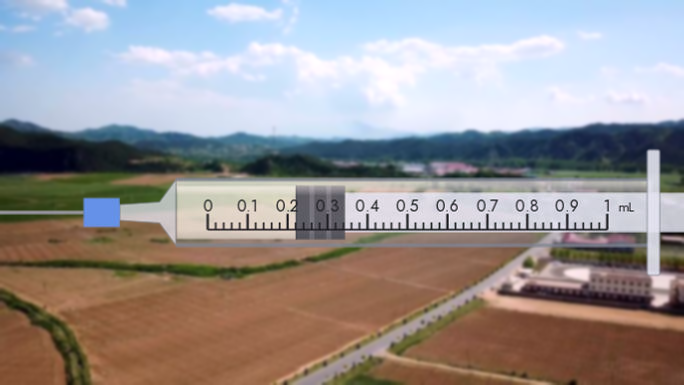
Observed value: 0.22 mL
